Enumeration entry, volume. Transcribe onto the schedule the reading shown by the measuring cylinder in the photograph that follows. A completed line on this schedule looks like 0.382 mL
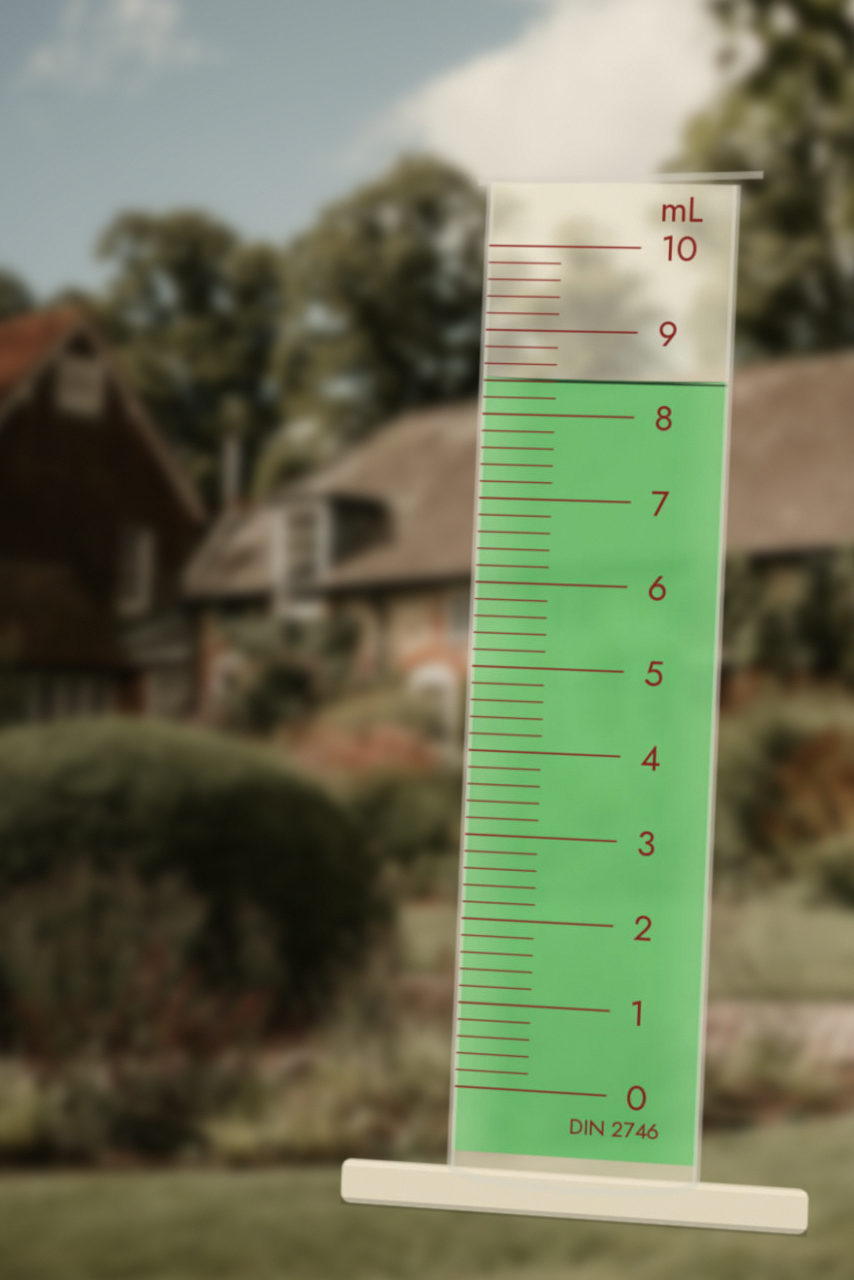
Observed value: 8.4 mL
